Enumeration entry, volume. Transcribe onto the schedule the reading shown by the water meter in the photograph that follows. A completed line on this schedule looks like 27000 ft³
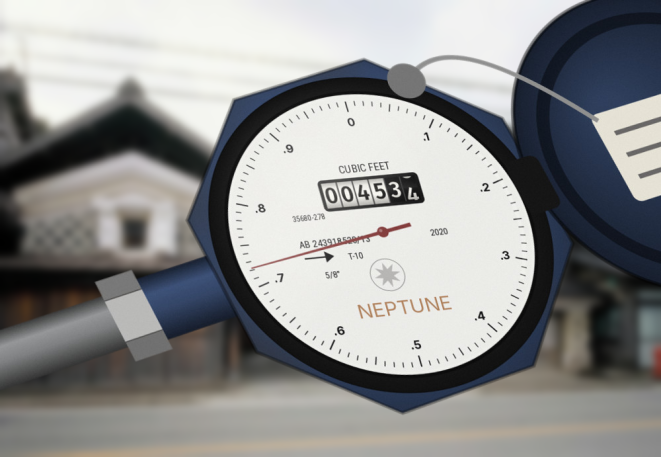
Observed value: 4533.72 ft³
